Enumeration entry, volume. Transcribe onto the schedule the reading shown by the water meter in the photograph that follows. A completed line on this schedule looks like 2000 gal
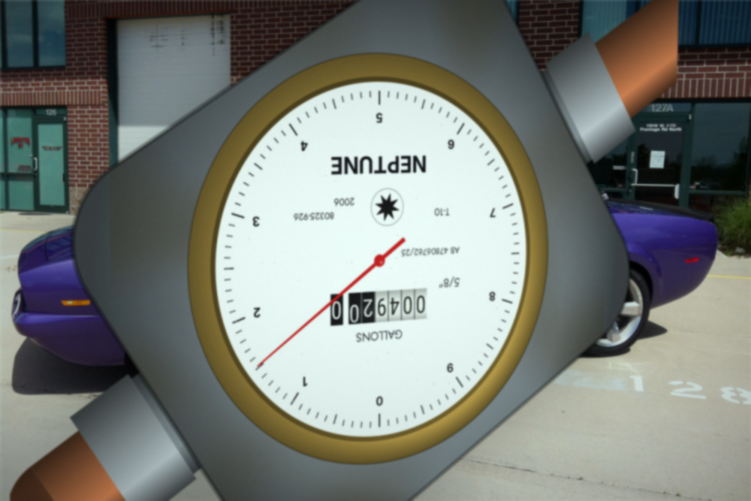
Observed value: 49201.5 gal
